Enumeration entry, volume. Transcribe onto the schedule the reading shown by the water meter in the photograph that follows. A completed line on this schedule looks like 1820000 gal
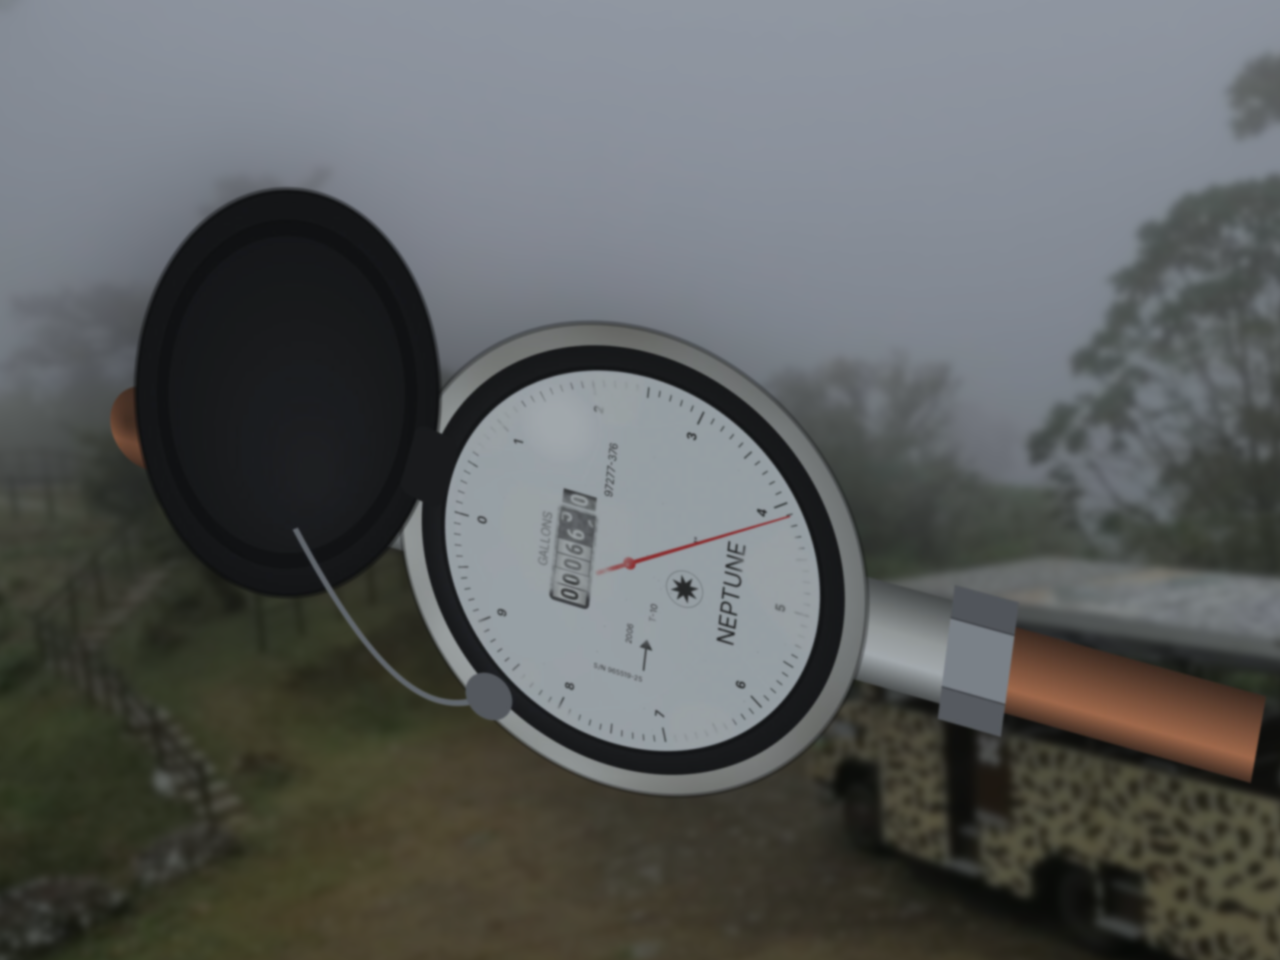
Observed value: 6654.1 gal
